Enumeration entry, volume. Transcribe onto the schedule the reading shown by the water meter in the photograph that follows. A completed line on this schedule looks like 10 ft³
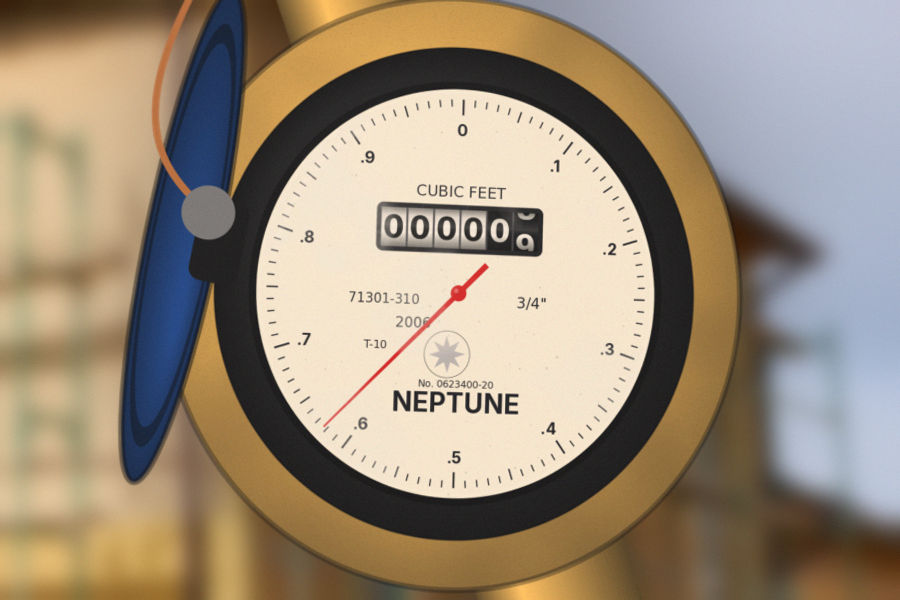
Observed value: 8.62 ft³
